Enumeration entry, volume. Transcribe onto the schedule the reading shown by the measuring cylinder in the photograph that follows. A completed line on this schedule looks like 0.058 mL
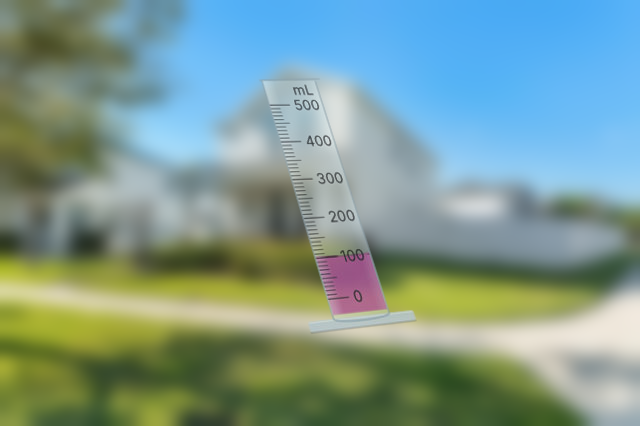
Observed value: 100 mL
